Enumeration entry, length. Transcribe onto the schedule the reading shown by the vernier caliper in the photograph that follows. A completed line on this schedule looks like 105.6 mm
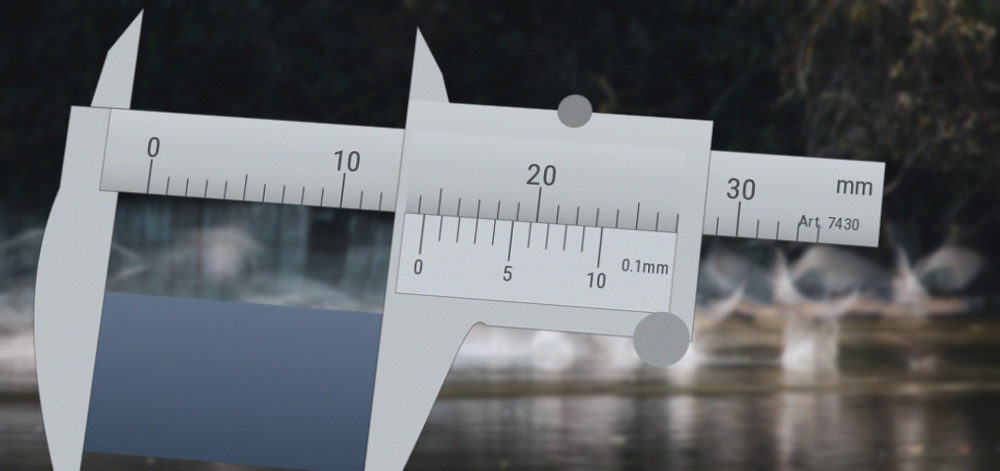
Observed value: 14.3 mm
